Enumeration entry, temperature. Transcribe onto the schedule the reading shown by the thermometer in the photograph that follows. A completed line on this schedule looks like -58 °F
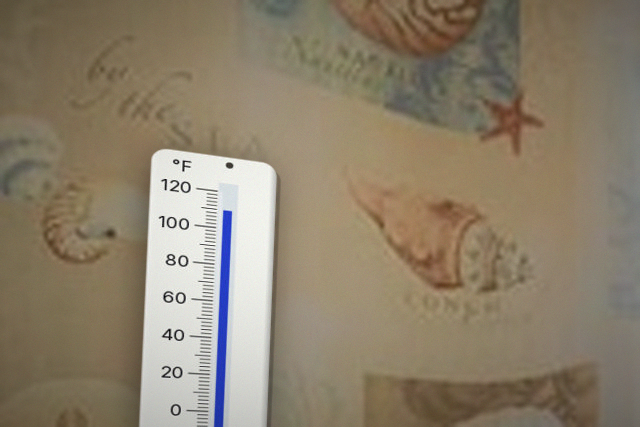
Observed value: 110 °F
